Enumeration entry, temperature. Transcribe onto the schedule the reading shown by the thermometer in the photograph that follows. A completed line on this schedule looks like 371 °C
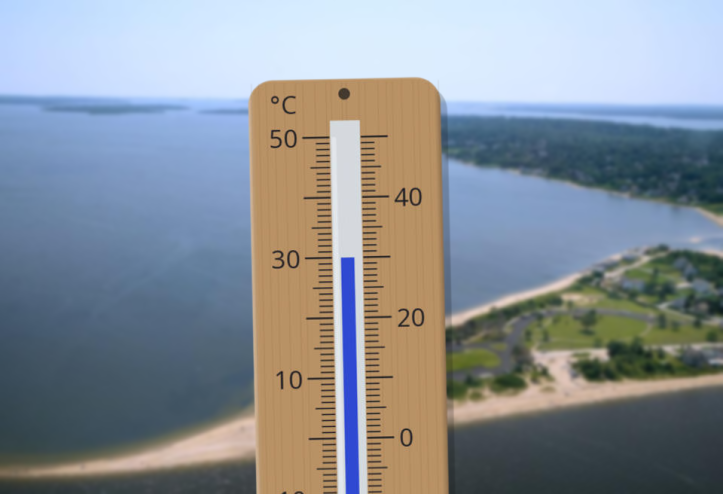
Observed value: 30 °C
